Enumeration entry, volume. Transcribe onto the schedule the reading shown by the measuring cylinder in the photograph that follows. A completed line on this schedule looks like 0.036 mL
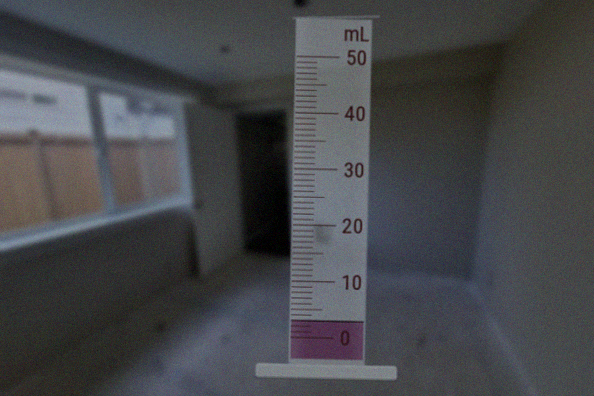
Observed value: 3 mL
